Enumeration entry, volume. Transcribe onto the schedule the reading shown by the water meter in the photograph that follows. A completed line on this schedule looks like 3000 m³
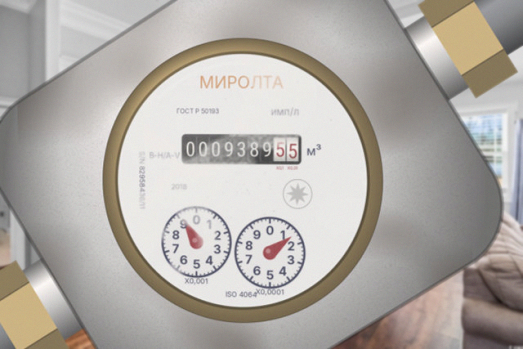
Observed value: 9389.5491 m³
